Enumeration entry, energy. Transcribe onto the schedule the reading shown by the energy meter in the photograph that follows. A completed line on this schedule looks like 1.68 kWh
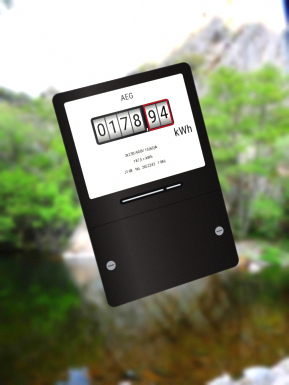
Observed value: 178.94 kWh
